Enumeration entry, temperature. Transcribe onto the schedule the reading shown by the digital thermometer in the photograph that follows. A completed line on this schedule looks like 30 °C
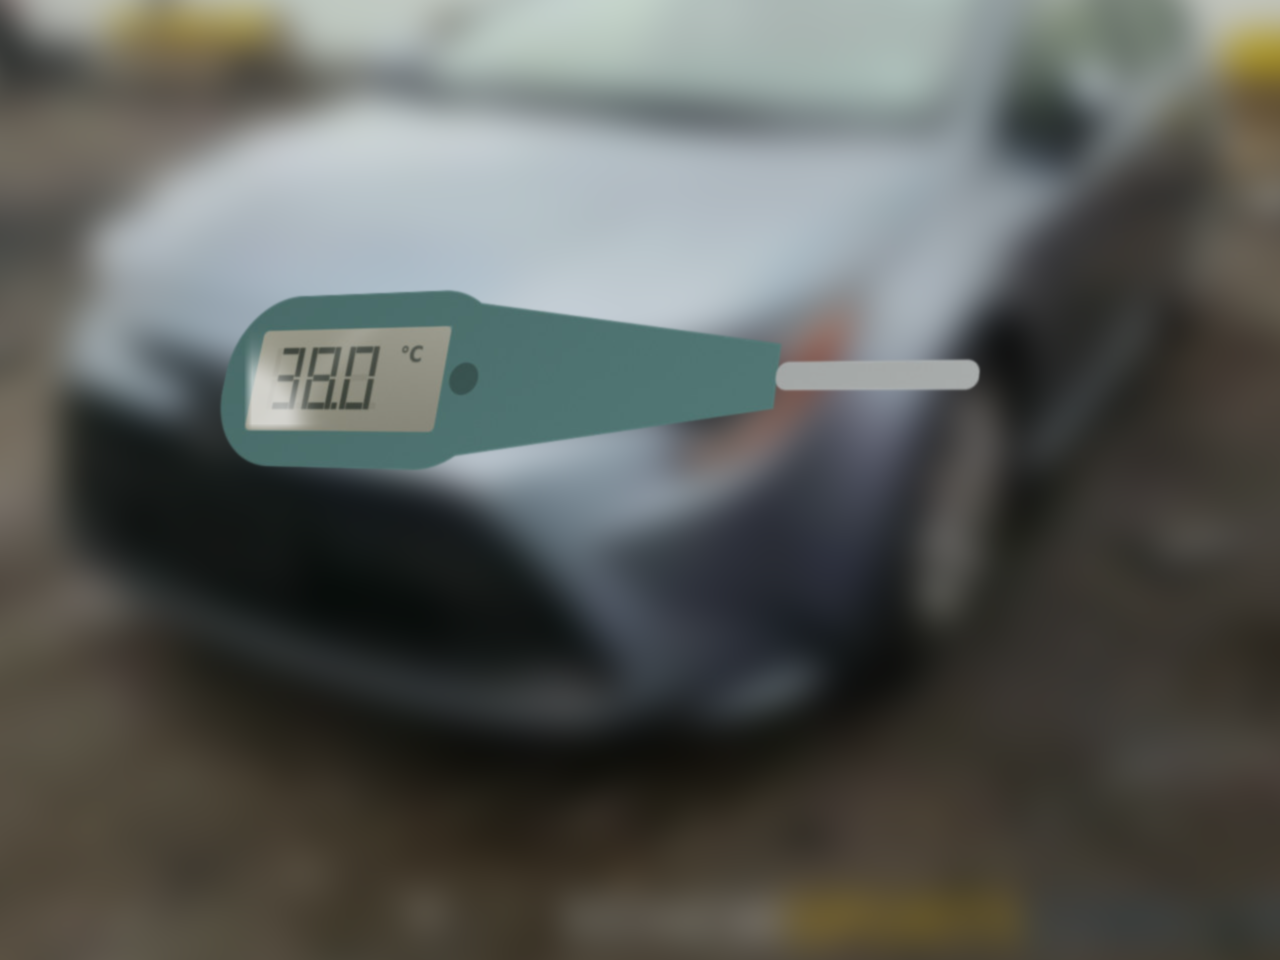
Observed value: 38.0 °C
